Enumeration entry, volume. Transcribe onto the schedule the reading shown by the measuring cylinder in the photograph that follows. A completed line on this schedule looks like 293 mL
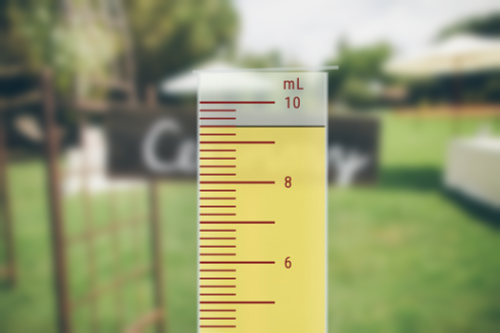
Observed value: 9.4 mL
